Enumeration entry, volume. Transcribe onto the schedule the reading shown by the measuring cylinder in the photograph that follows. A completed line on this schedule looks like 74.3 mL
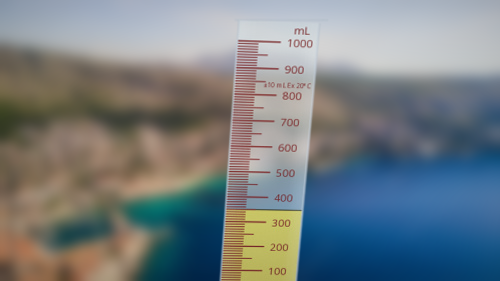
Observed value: 350 mL
